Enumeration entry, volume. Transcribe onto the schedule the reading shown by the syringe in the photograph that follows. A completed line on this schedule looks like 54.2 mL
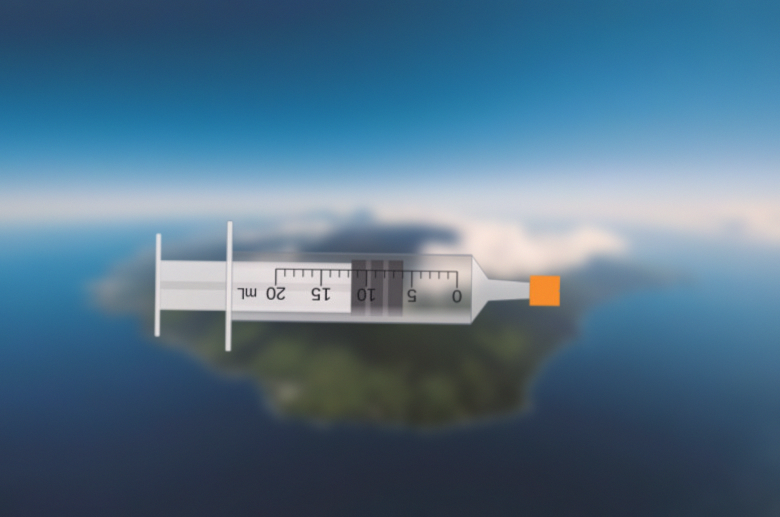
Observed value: 6 mL
